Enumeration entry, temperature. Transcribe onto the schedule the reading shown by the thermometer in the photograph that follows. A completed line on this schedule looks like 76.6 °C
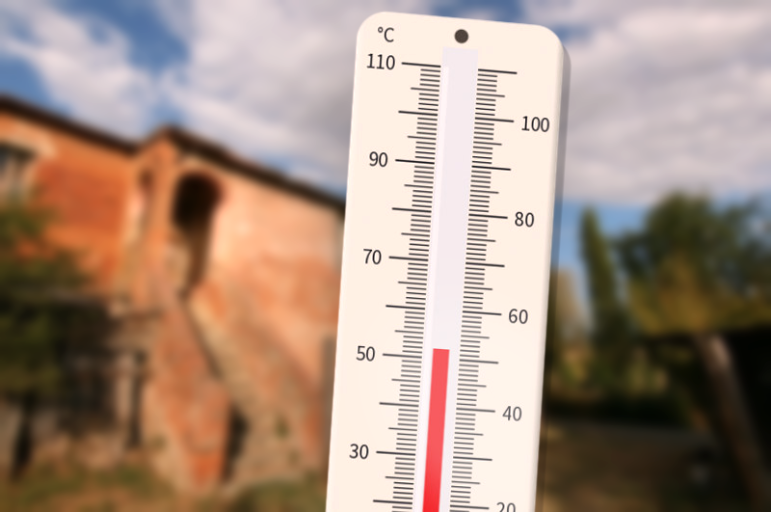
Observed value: 52 °C
